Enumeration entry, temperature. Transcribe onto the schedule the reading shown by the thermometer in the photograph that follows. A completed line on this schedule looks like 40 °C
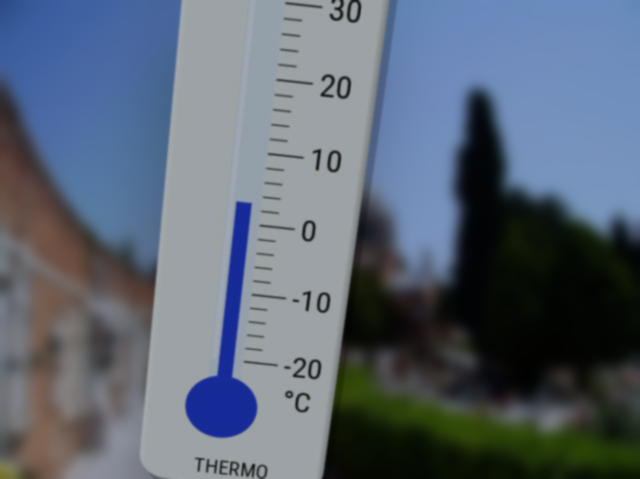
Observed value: 3 °C
